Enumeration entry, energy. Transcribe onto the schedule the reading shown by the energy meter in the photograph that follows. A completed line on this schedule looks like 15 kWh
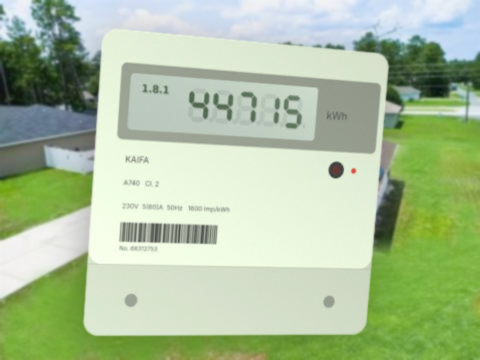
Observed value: 44715 kWh
